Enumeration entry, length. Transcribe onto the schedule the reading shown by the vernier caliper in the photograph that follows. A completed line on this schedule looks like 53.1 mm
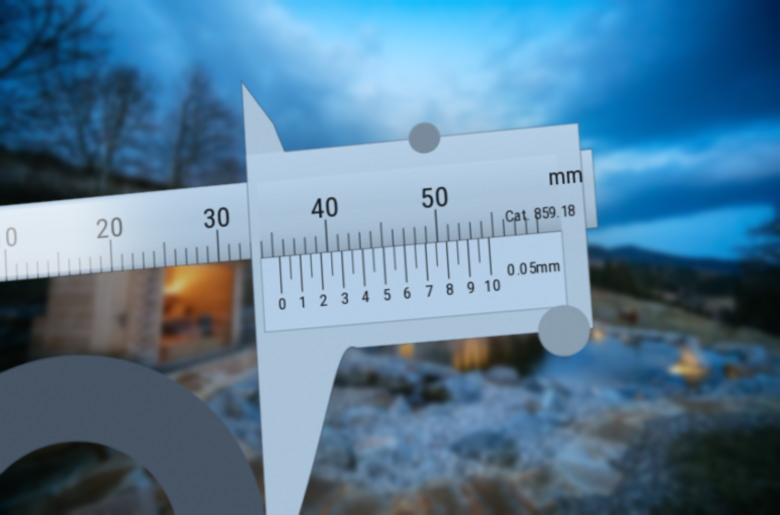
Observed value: 35.6 mm
